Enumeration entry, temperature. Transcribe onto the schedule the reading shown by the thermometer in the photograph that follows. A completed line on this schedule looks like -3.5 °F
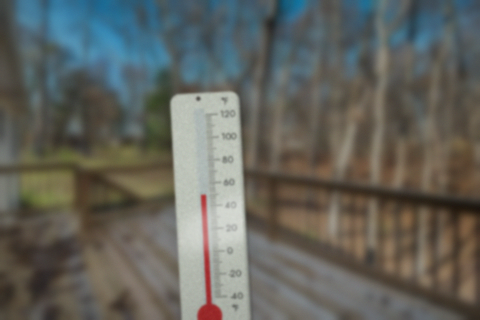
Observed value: 50 °F
